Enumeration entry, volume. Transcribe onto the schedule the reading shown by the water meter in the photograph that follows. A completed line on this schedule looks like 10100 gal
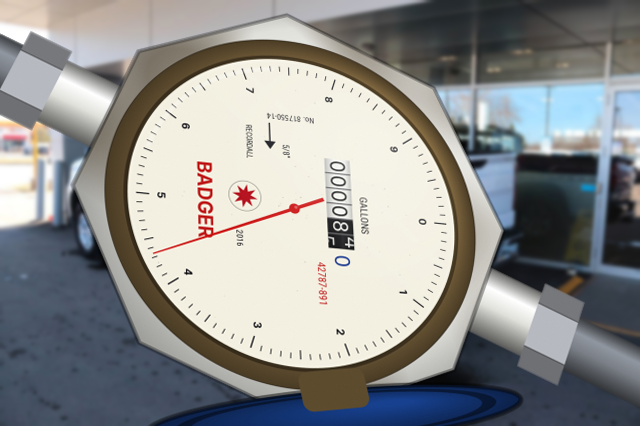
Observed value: 844.3 gal
